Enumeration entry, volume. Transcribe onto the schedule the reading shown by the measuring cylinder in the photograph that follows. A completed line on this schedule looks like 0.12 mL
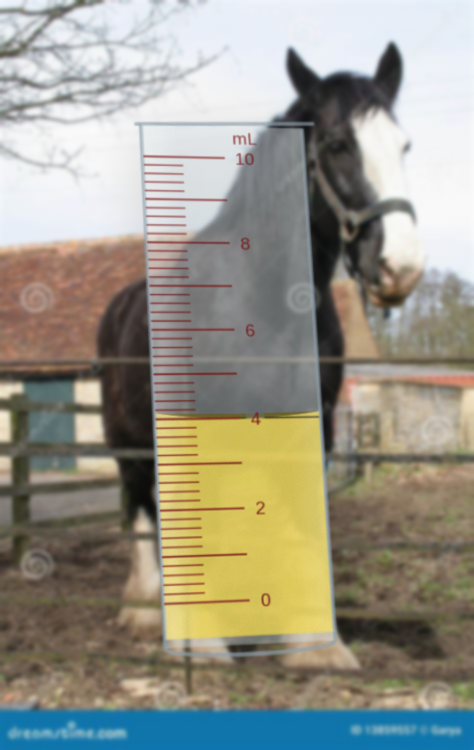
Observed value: 4 mL
